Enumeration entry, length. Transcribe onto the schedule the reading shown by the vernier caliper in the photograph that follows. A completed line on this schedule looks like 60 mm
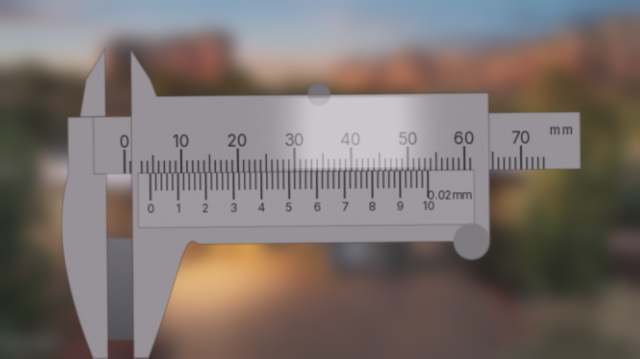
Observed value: 4.5 mm
